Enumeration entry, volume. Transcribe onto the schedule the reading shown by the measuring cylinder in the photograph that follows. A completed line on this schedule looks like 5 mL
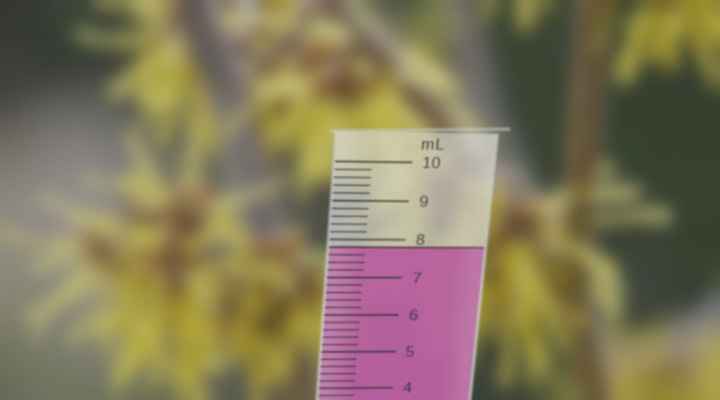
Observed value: 7.8 mL
